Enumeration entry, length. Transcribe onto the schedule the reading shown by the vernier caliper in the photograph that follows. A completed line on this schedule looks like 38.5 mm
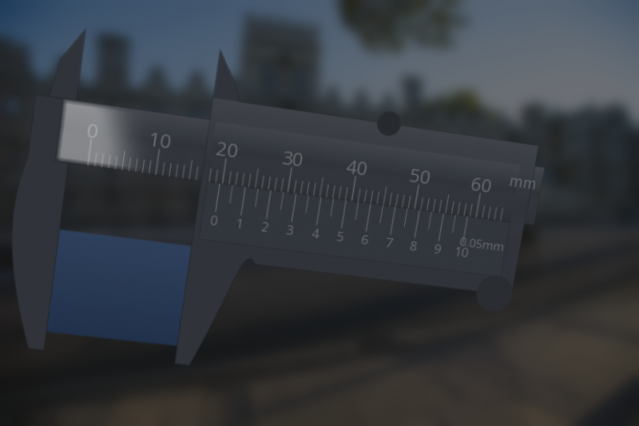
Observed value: 19.6 mm
